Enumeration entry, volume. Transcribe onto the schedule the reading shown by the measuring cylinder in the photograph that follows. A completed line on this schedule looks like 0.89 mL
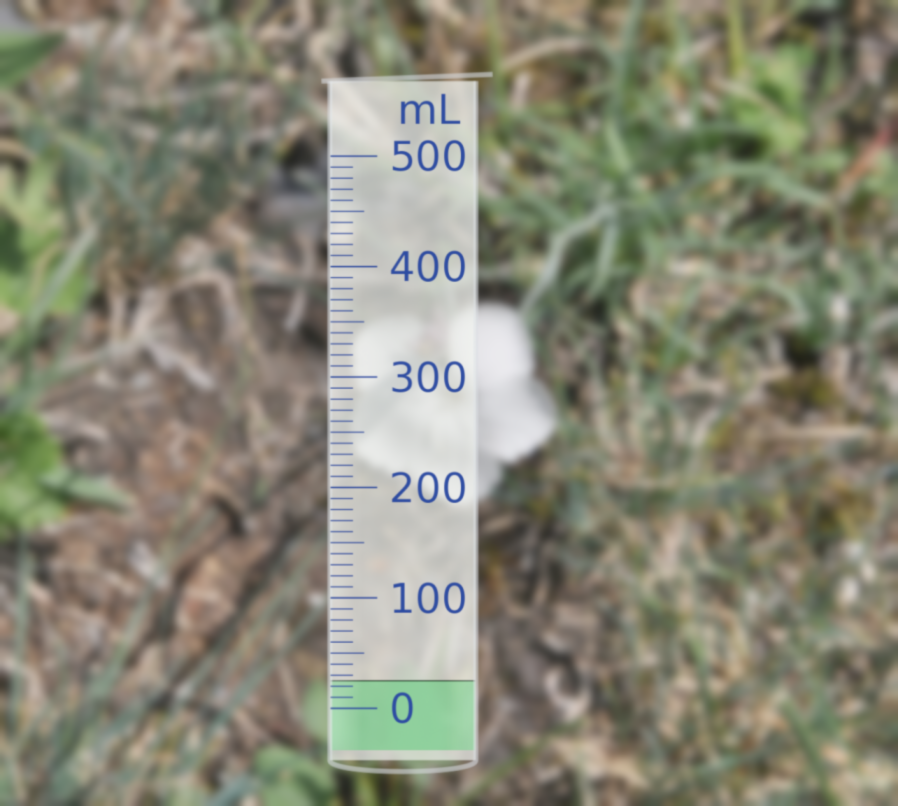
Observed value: 25 mL
